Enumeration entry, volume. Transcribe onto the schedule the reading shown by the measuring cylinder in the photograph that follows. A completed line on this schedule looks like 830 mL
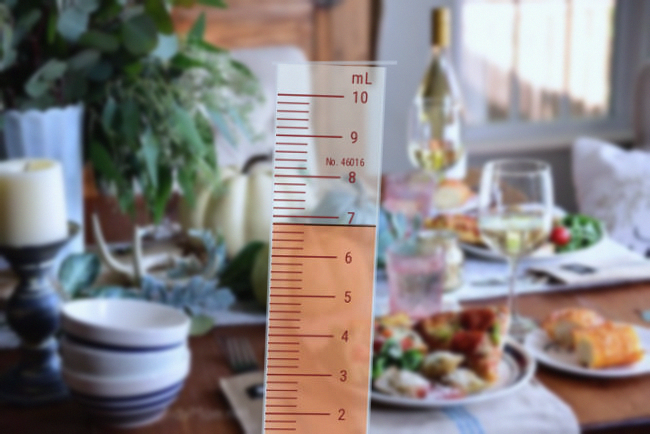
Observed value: 6.8 mL
